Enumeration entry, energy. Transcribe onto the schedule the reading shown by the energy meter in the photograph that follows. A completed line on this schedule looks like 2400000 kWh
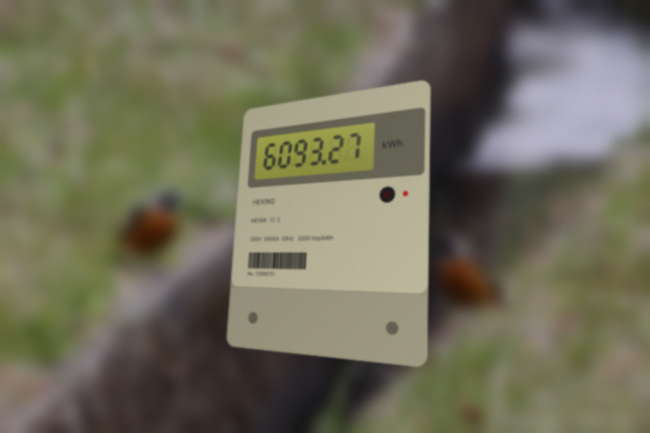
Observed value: 6093.27 kWh
